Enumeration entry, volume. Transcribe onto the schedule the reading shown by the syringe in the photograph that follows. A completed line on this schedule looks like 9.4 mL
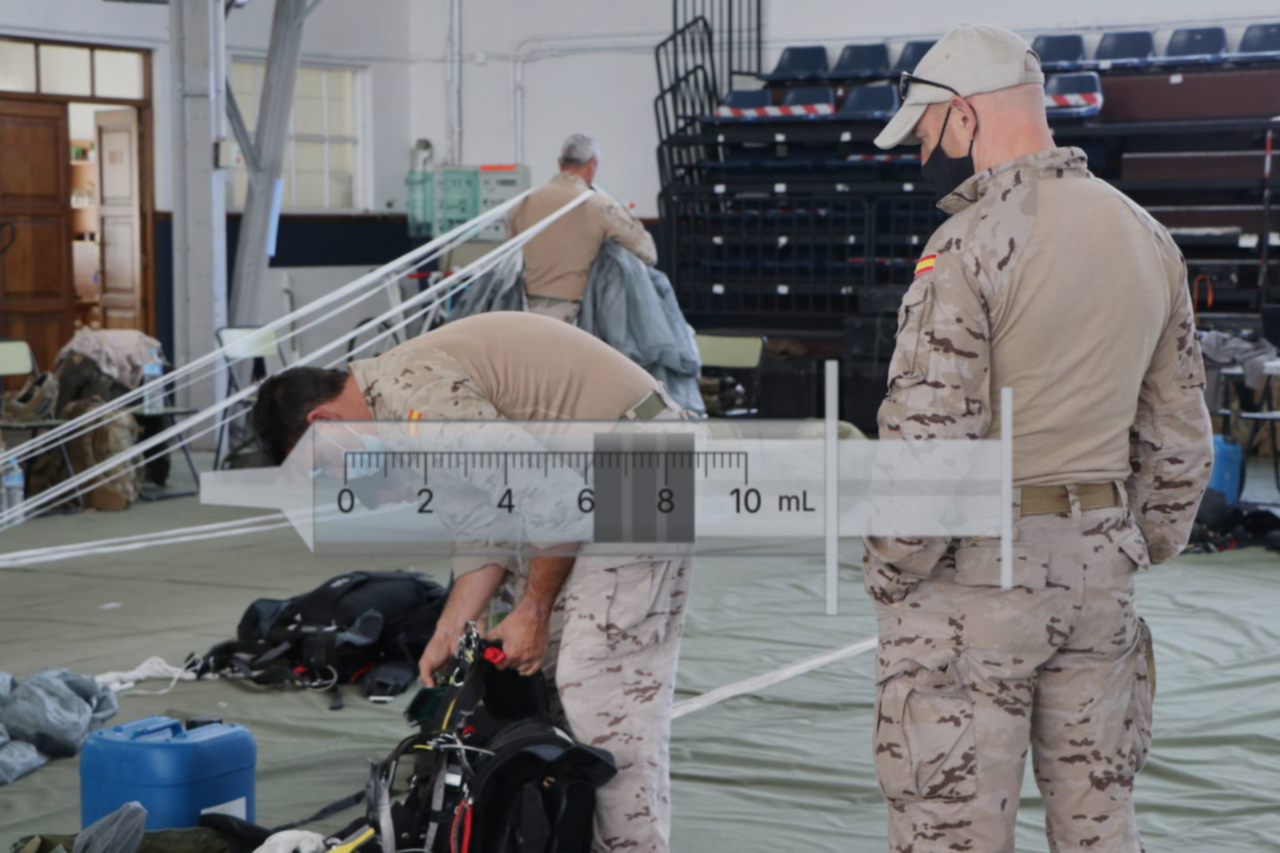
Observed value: 6.2 mL
